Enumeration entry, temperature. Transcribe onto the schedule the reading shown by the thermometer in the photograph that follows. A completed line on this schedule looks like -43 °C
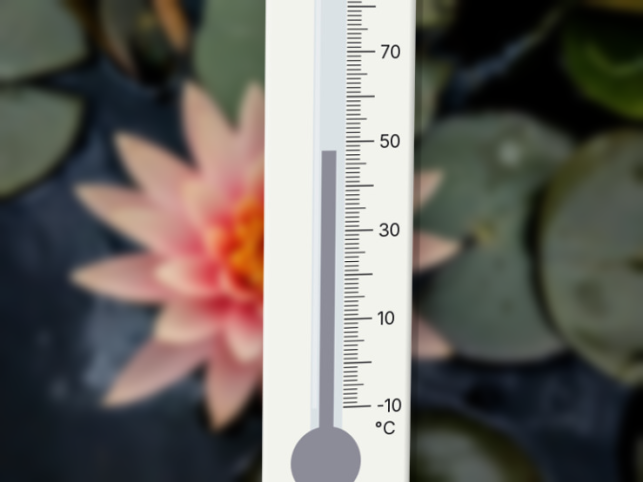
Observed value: 48 °C
